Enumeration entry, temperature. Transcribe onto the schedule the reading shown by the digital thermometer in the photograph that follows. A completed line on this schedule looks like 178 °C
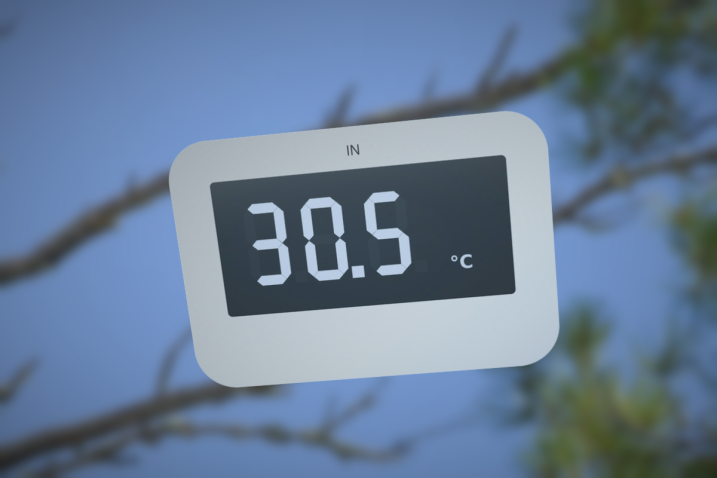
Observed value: 30.5 °C
